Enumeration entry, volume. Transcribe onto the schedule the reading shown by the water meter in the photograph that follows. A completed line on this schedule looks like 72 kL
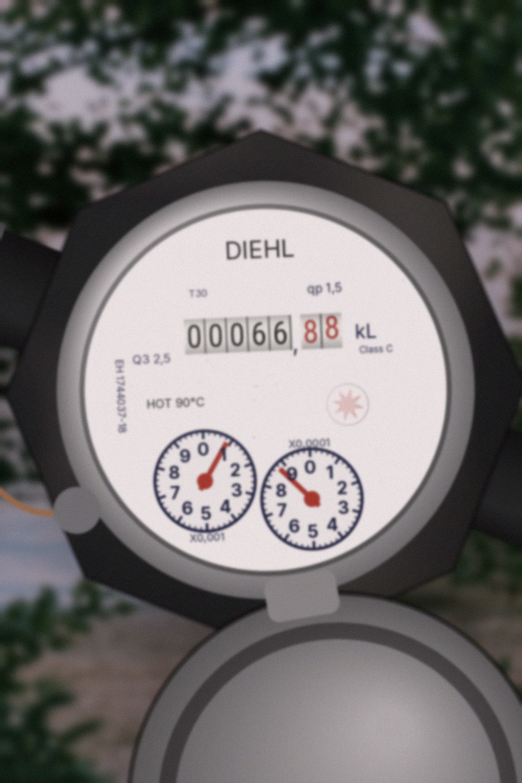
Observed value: 66.8808 kL
